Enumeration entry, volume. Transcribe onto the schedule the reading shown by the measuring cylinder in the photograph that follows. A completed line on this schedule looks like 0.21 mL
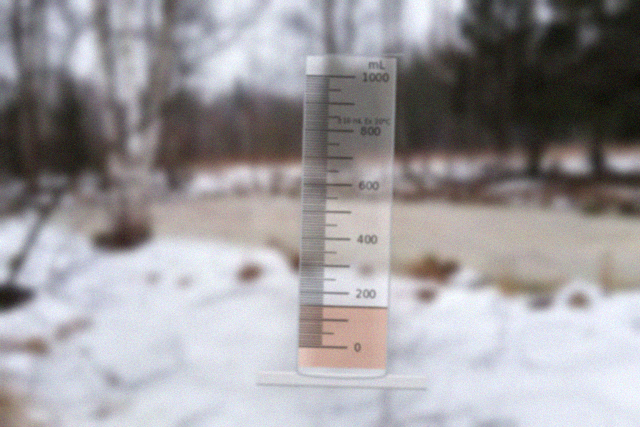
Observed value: 150 mL
